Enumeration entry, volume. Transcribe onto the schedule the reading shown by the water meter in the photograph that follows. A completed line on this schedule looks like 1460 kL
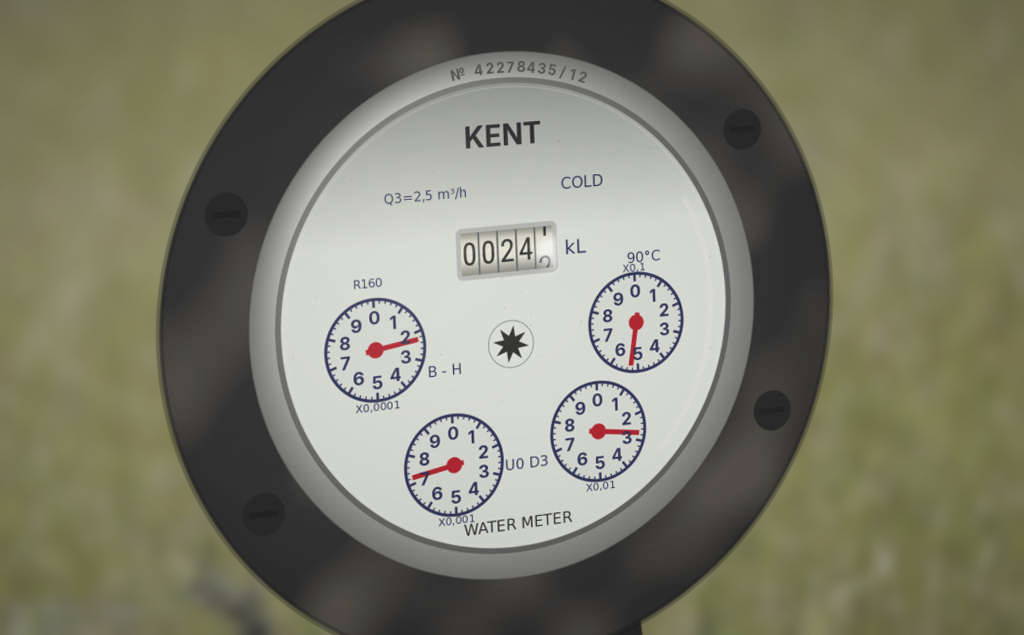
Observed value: 241.5272 kL
